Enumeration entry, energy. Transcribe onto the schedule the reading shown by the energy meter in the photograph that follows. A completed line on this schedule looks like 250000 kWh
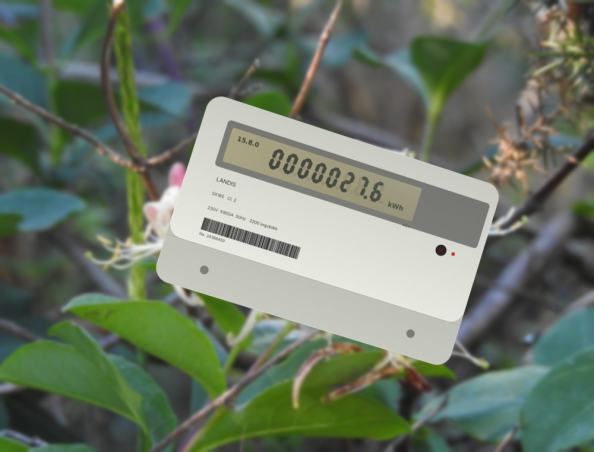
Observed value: 27.6 kWh
